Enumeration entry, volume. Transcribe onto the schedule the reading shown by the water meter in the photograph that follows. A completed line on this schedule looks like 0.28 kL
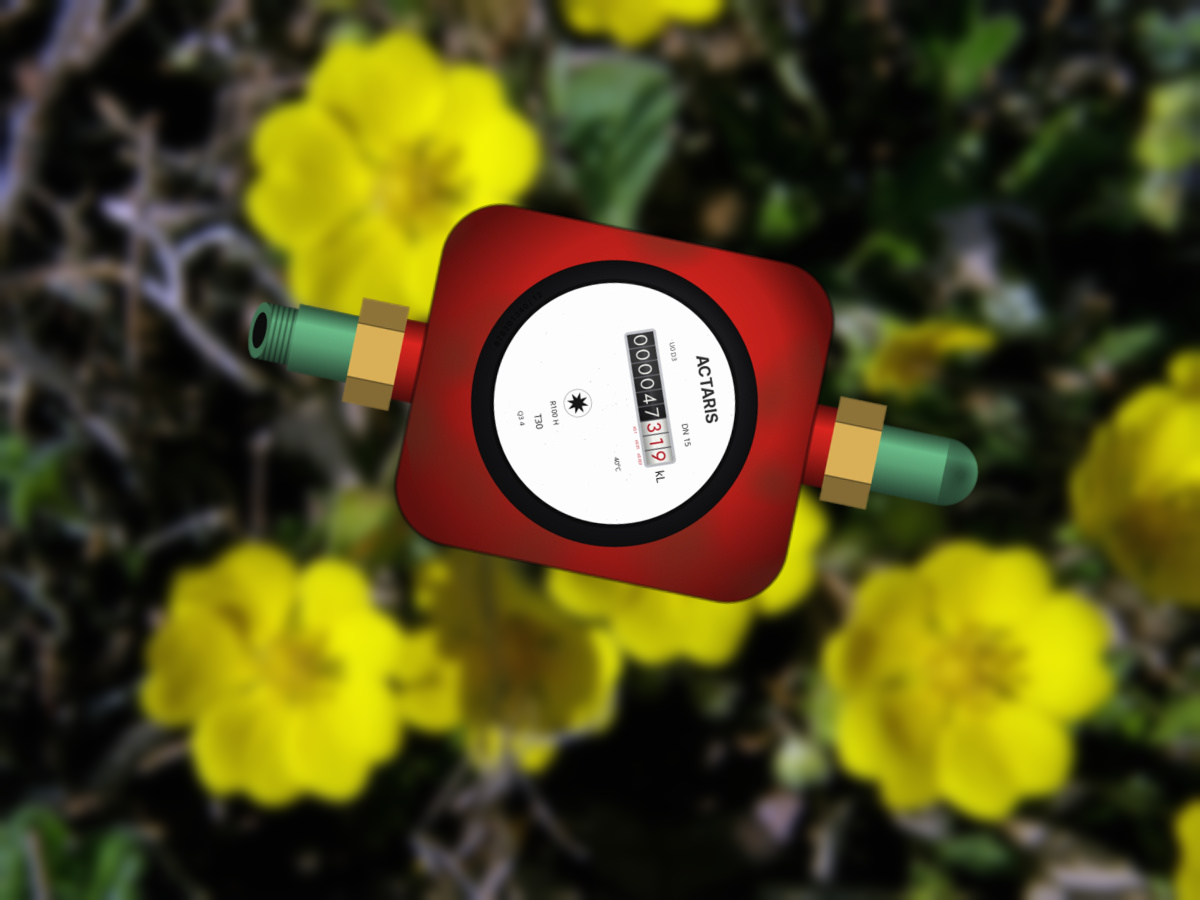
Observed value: 47.319 kL
